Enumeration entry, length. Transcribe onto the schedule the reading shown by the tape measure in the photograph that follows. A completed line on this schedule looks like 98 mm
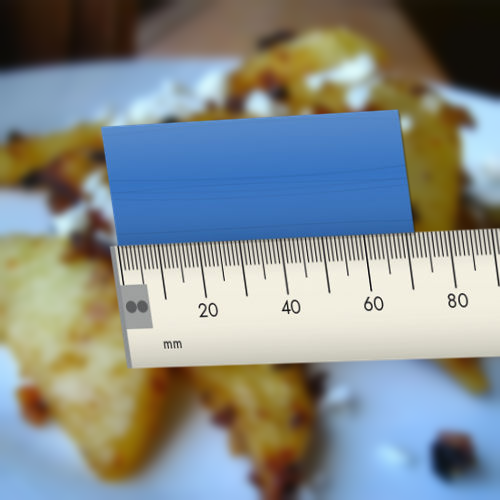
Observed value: 72 mm
